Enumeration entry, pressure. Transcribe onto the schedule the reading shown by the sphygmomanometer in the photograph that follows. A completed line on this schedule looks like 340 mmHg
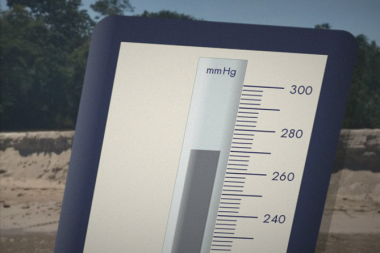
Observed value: 270 mmHg
